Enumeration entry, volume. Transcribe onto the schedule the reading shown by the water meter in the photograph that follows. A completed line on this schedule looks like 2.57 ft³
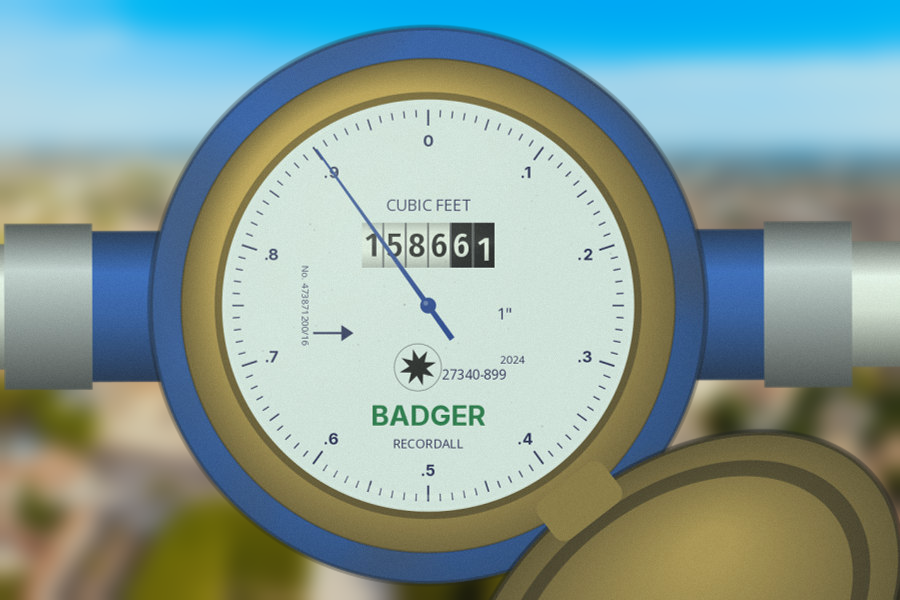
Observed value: 158660.90 ft³
